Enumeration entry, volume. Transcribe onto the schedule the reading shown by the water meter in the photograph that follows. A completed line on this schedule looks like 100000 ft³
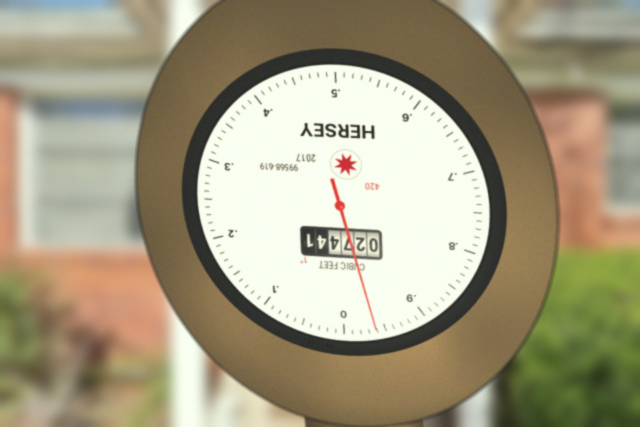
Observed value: 27440.96 ft³
